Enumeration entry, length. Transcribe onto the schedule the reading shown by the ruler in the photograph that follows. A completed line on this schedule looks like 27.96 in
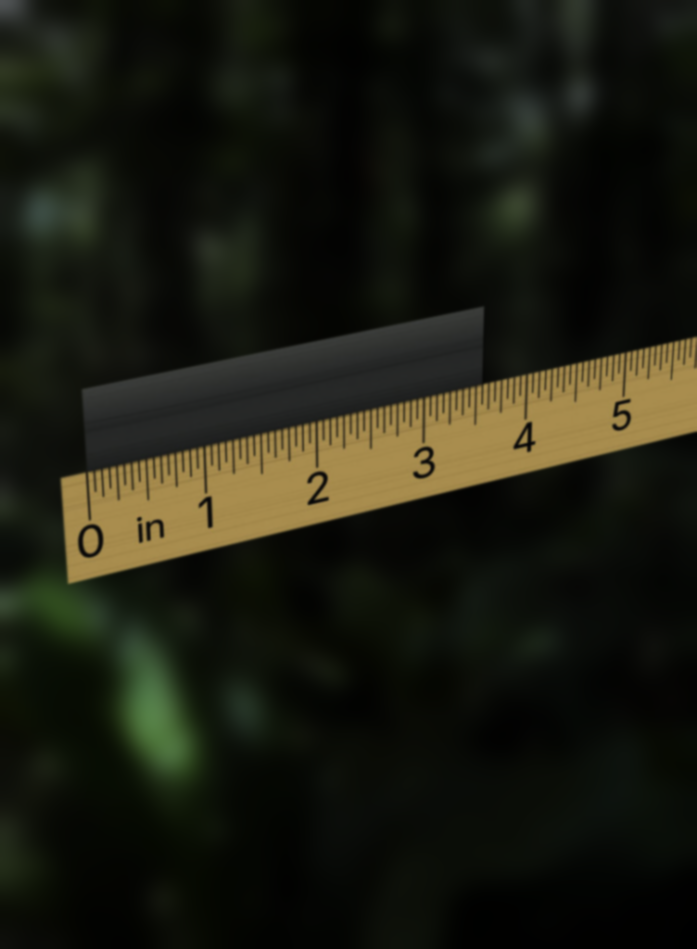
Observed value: 3.5625 in
